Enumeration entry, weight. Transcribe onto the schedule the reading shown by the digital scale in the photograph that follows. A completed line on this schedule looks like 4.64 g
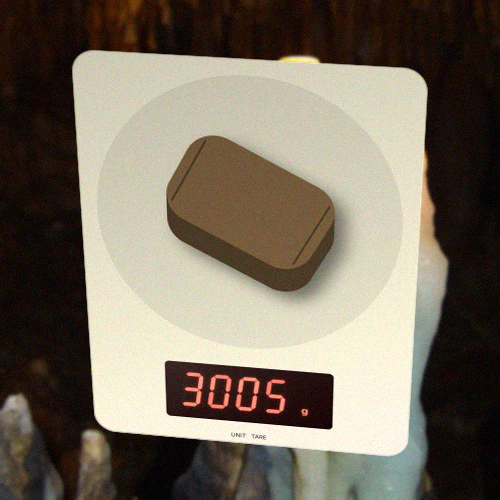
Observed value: 3005 g
